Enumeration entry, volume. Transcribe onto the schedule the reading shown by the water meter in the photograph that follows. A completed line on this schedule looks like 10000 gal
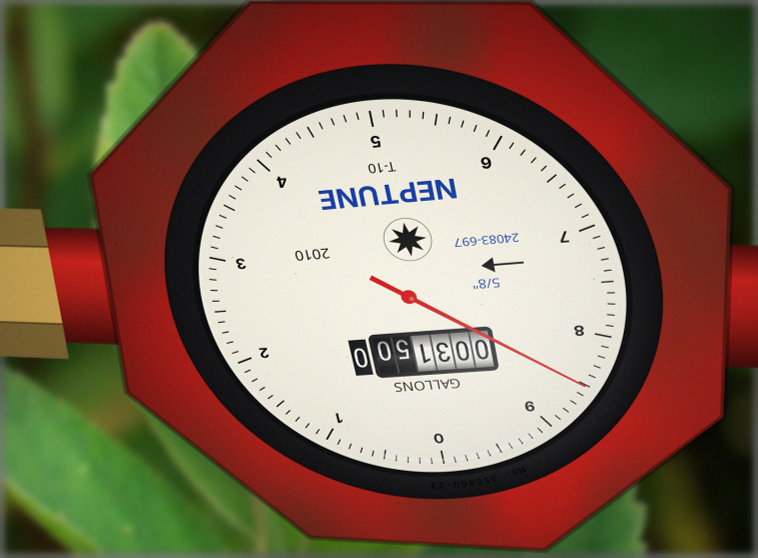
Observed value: 31498.5 gal
